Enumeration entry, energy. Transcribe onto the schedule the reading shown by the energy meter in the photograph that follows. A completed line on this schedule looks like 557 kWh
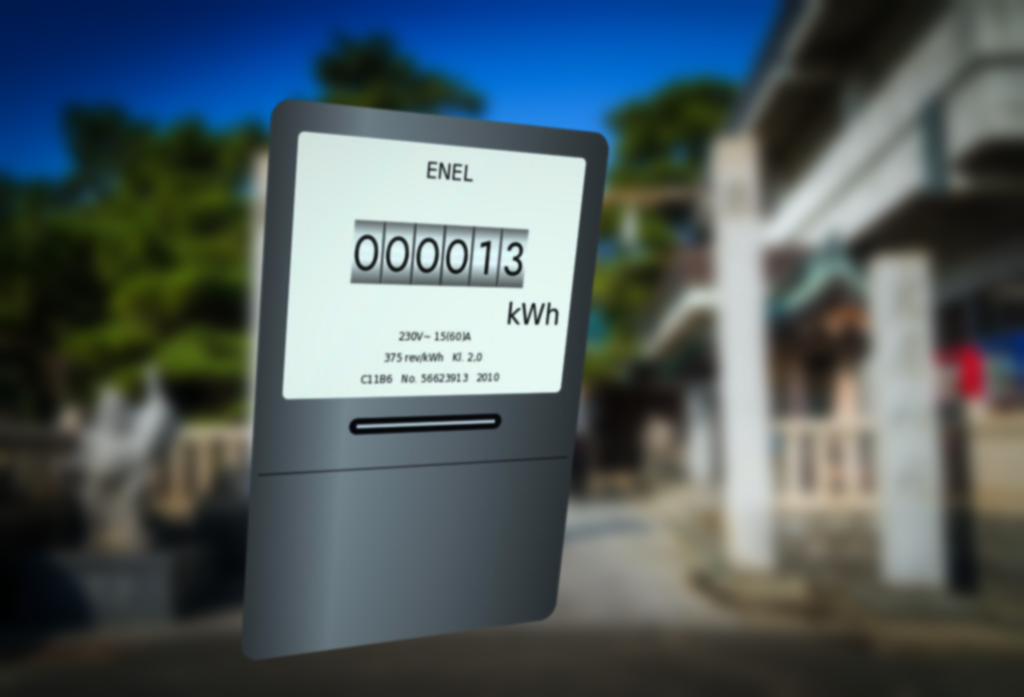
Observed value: 13 kWh
